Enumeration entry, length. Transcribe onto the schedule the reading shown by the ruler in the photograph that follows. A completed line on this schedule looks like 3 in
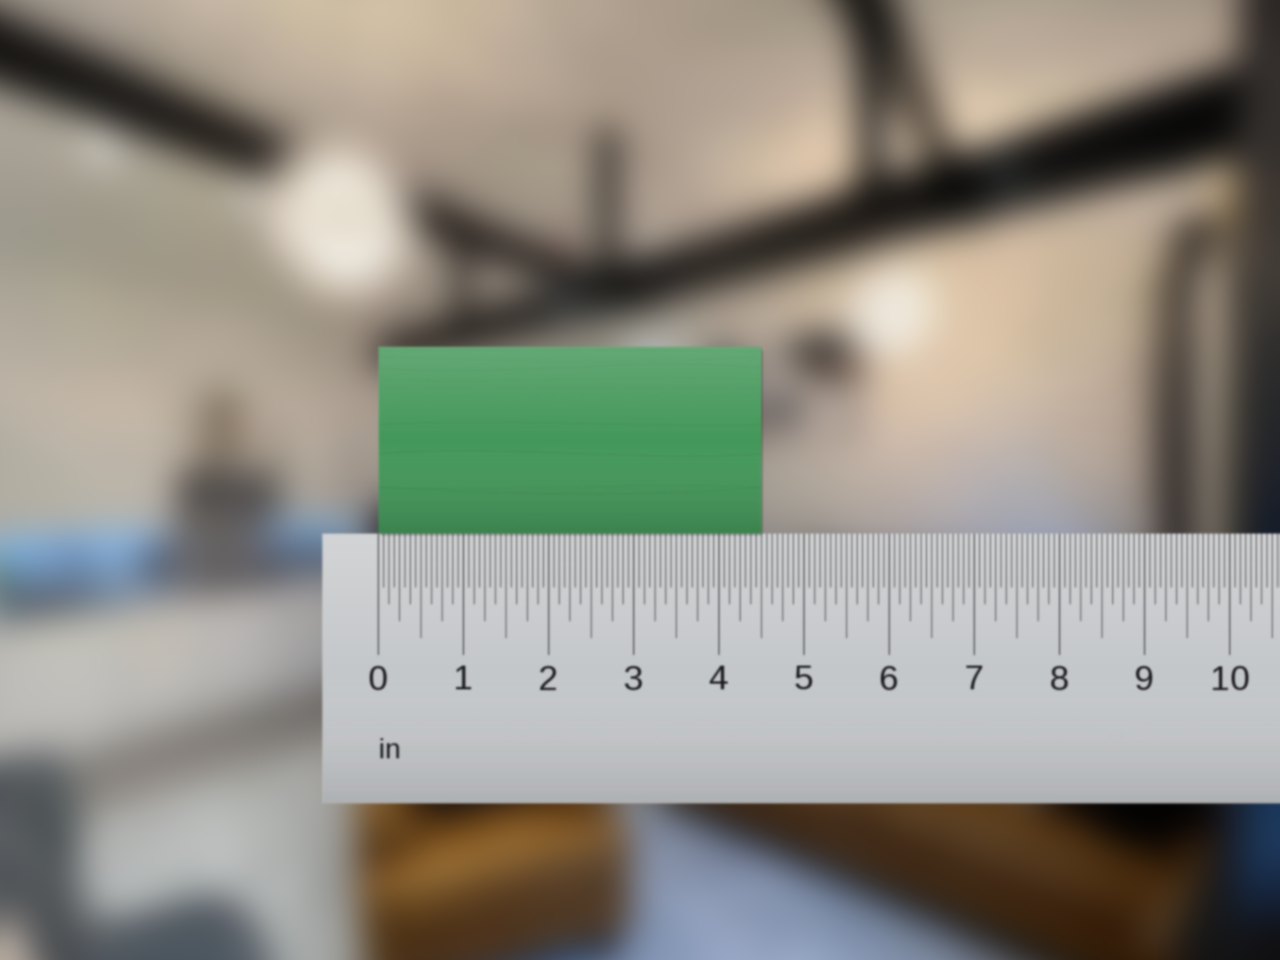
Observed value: 4.5 in
